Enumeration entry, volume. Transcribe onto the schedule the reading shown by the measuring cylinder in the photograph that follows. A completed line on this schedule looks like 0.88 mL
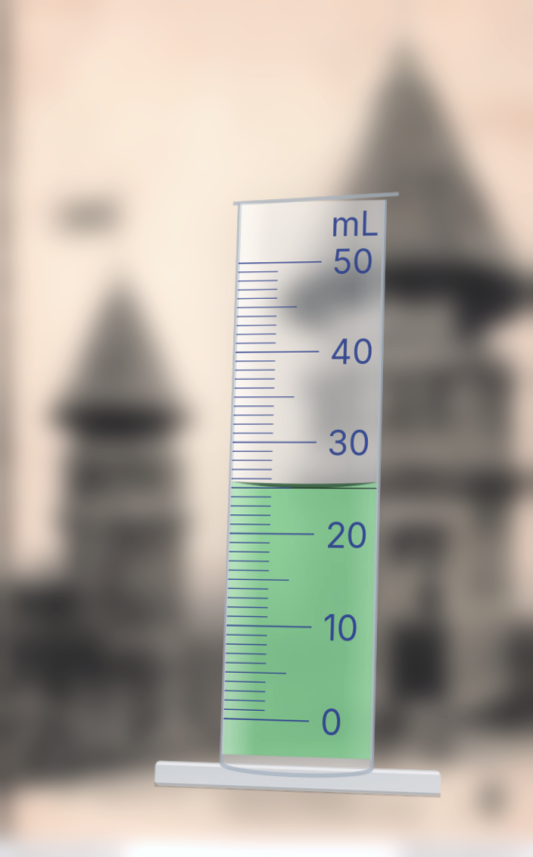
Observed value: 25 mL
